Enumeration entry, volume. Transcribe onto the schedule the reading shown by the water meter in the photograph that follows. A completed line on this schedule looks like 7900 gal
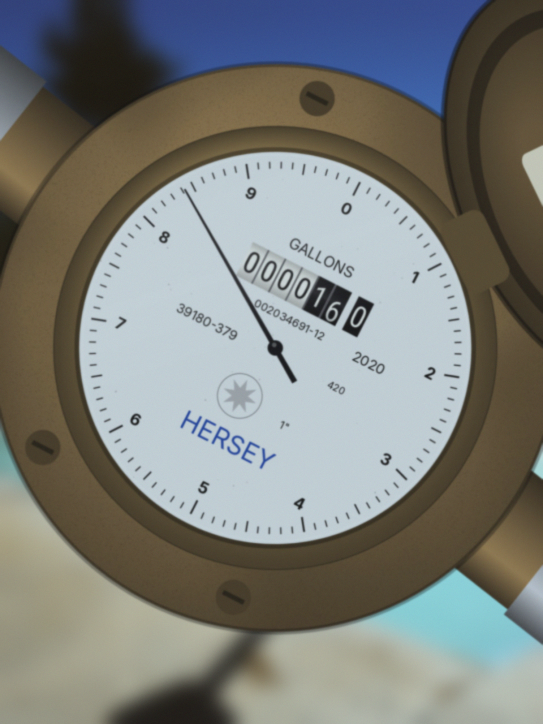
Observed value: 158.4 gal
